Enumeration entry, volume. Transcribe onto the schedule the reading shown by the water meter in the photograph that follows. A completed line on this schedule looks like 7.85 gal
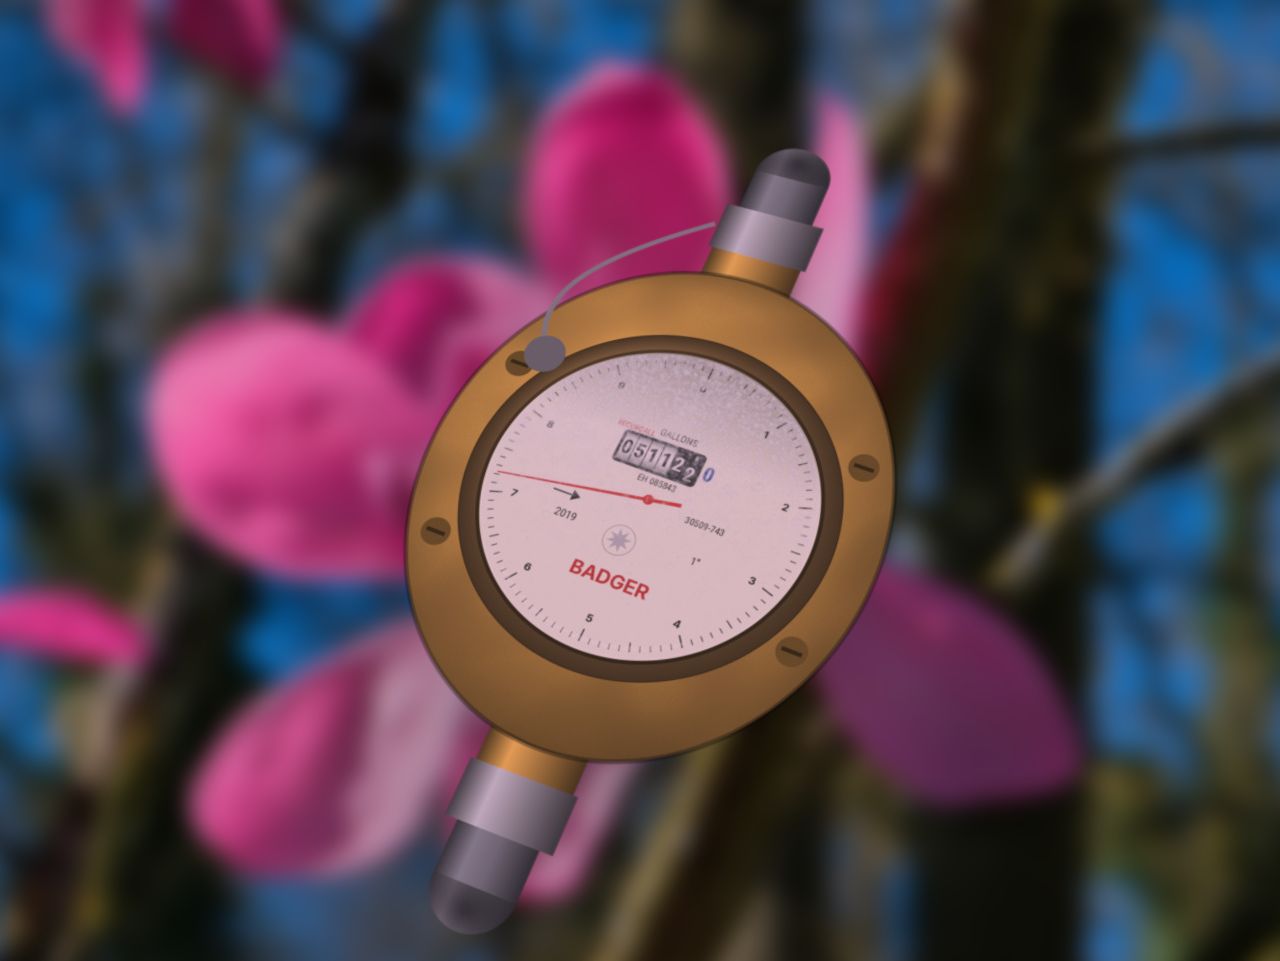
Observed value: 511217.2 gal
